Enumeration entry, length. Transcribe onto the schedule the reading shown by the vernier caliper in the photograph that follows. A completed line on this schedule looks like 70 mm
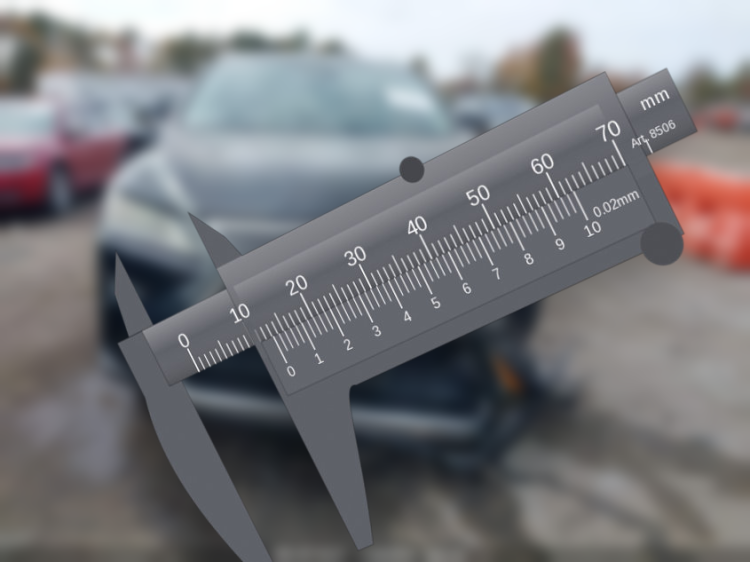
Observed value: 13.2 mm
